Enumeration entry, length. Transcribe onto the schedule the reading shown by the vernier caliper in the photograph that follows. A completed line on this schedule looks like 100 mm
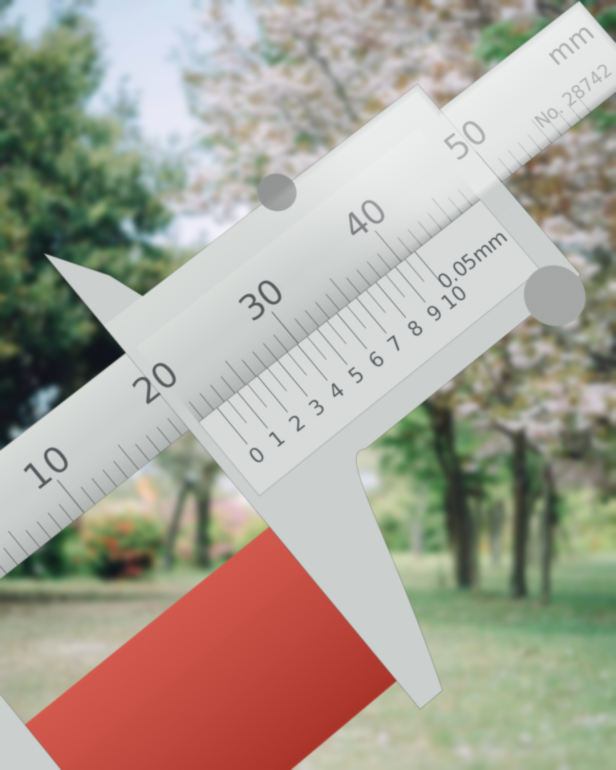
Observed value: 22.3 mm
